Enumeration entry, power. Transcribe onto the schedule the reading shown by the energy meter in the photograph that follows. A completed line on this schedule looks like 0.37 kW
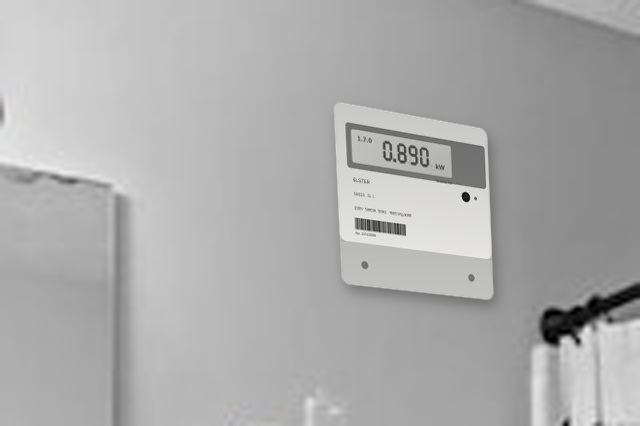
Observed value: 0.890 kW
